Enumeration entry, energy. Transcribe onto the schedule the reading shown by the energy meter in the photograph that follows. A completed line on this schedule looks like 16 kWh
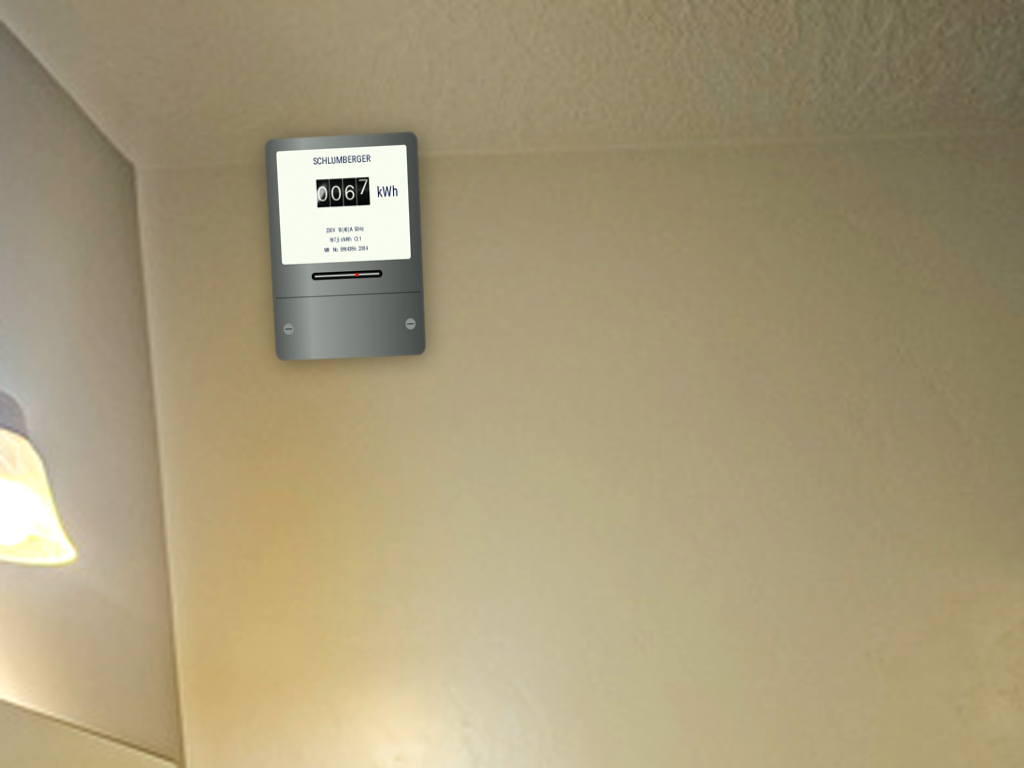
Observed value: 67 kWh
